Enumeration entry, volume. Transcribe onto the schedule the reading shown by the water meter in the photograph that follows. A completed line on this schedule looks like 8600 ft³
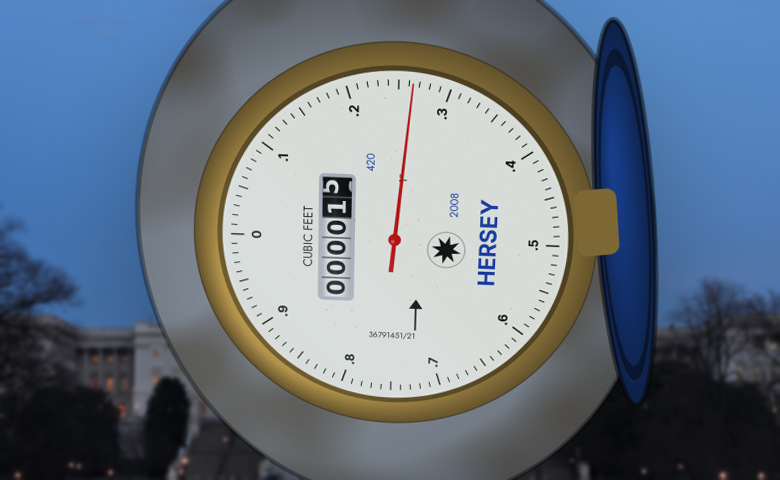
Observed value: 15.26 ft³
